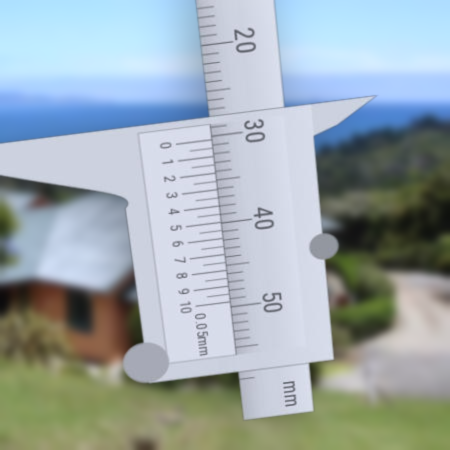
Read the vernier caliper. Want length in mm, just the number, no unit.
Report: 30.4
